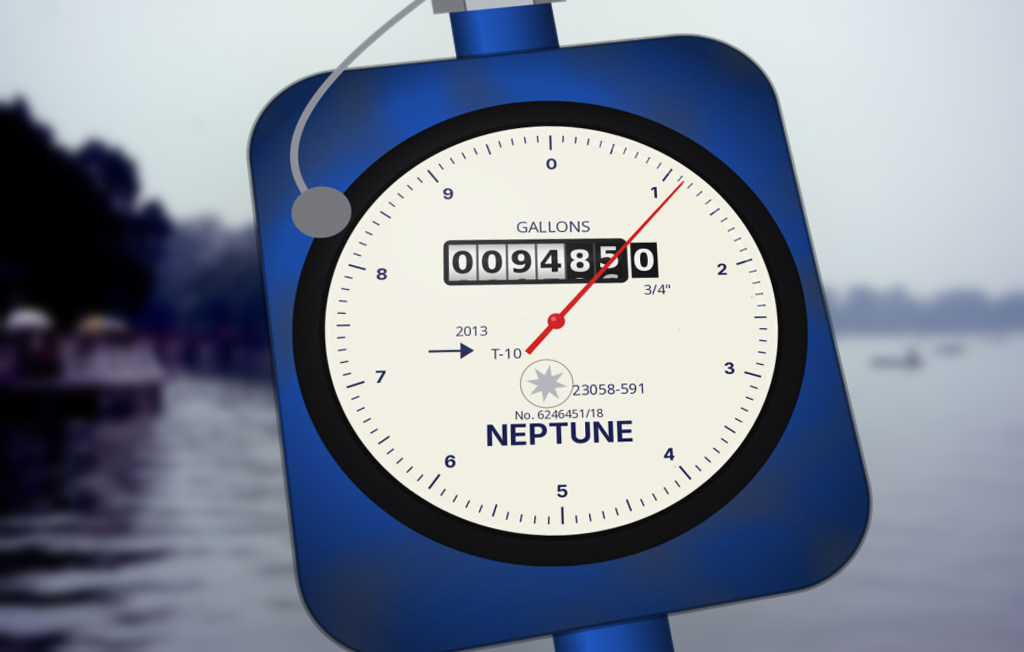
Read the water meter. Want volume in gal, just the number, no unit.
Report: 94851.1
